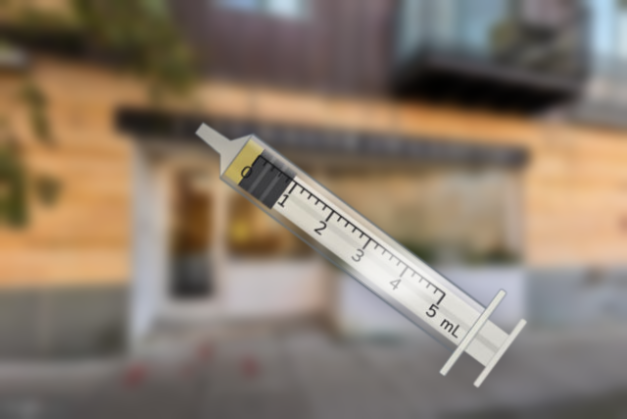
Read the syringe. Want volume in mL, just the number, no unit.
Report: 0
